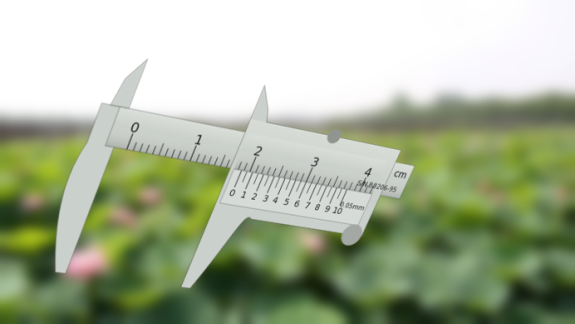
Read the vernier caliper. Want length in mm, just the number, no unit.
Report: 18.6
